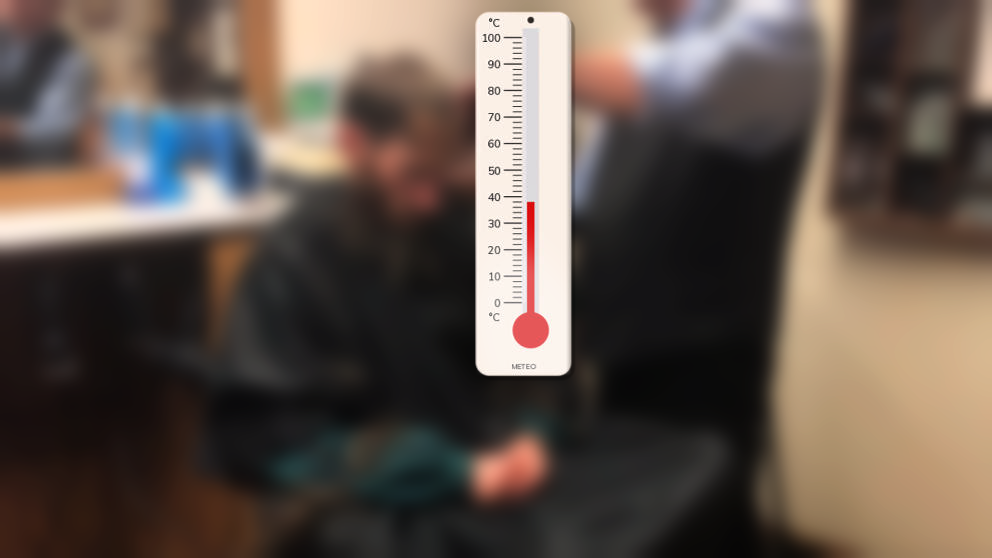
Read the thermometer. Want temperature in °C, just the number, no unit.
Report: 38
